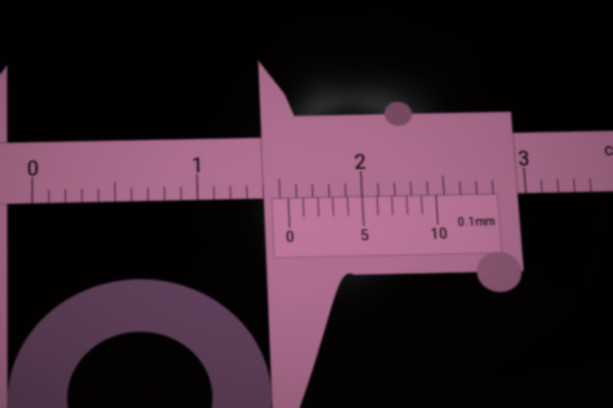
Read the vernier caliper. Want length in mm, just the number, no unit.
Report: 15.5
